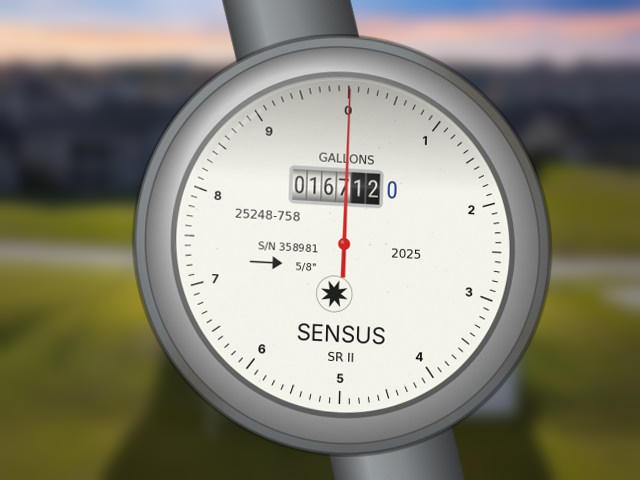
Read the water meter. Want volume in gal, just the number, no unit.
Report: 167120.0
